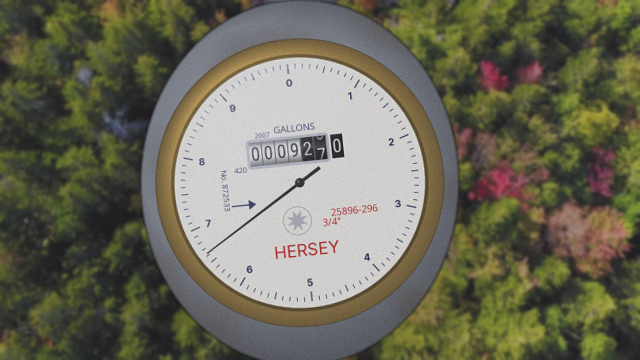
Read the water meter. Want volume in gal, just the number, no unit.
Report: 9266.6
